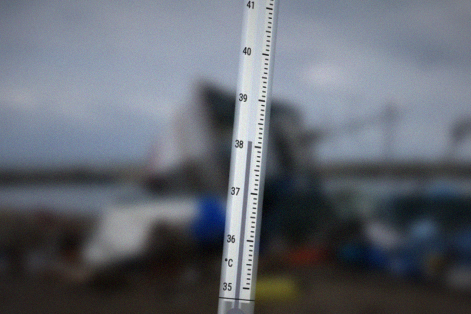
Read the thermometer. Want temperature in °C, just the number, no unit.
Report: 38.1
